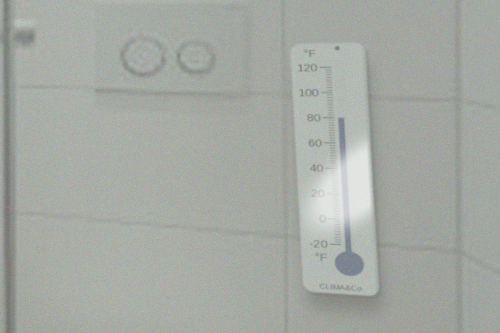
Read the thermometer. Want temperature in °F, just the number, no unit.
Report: 80
